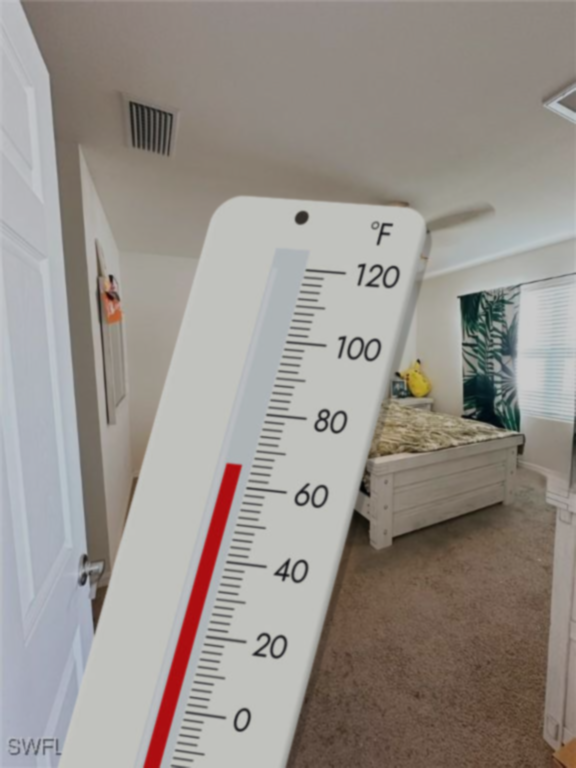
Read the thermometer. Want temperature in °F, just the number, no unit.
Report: 66
